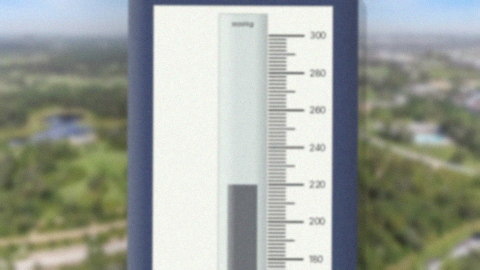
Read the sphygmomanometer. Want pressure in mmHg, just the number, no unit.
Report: 220
